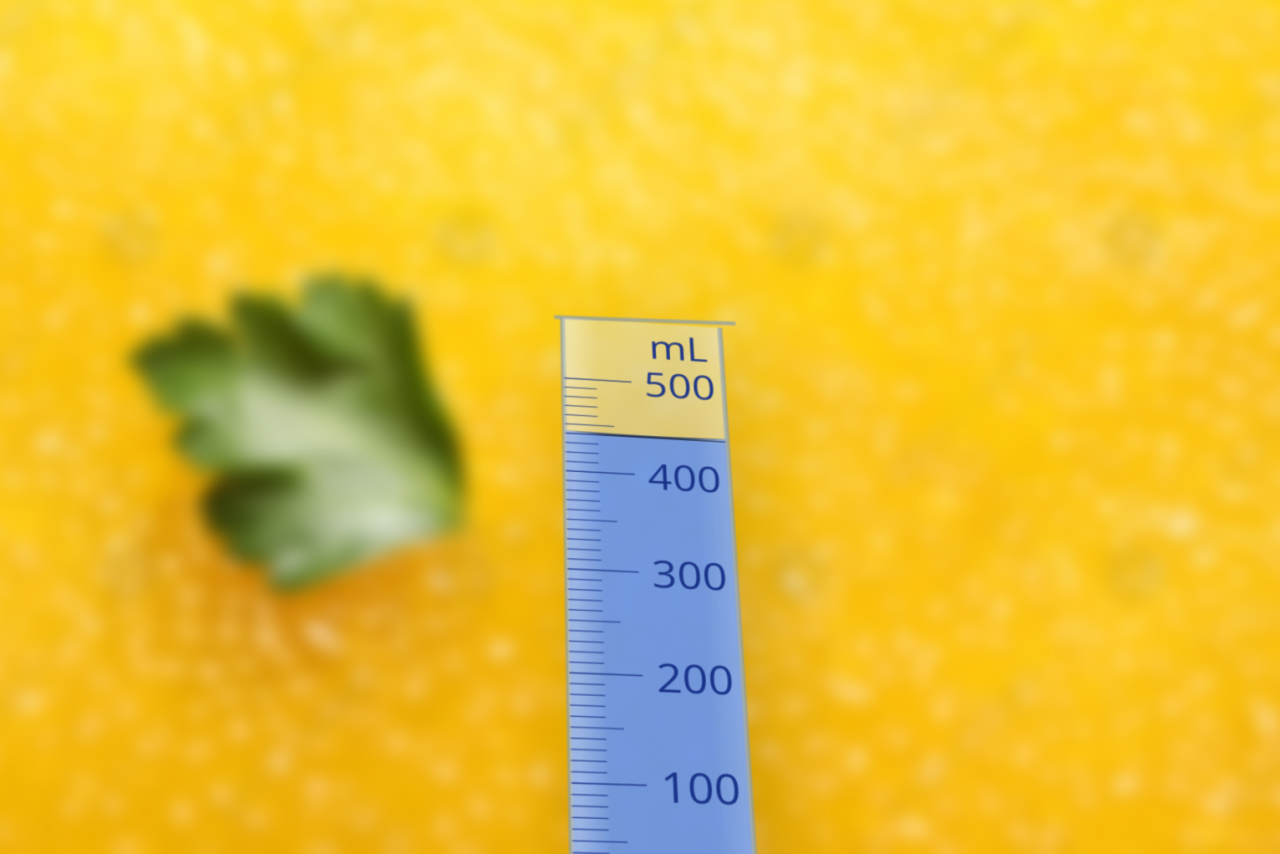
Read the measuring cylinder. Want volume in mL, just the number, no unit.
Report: 440
